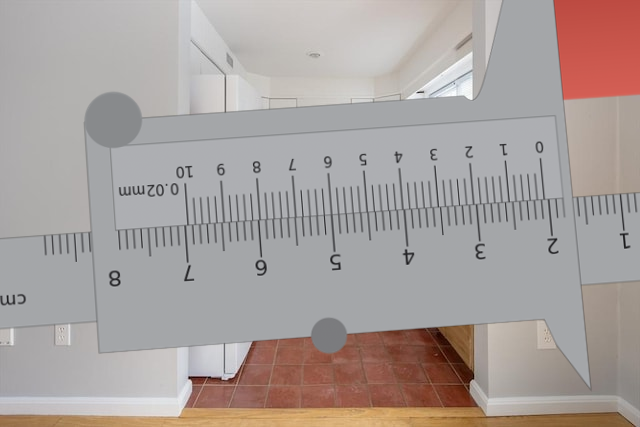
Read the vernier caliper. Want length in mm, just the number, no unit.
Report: 20.6
